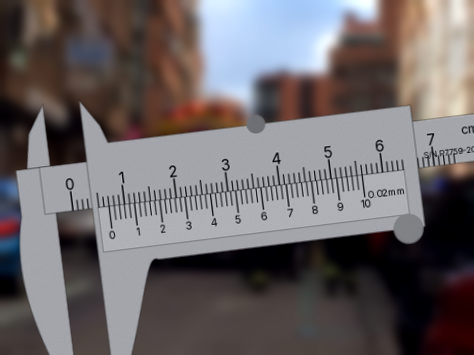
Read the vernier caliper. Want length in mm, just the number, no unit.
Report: 7.0
